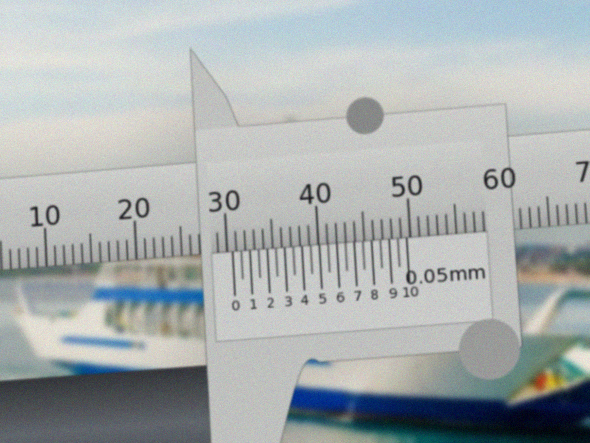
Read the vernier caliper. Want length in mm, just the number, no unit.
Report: 30.6
